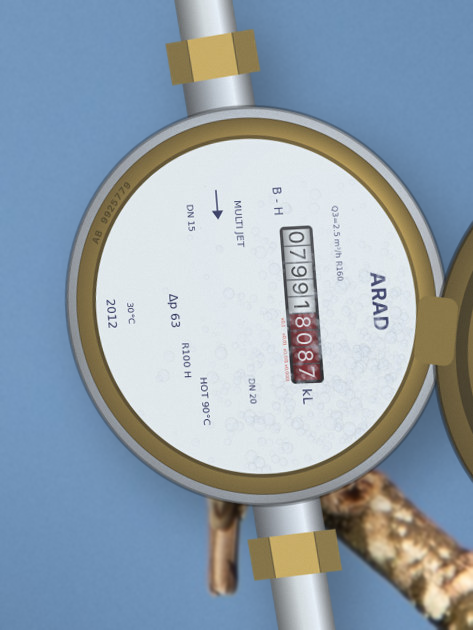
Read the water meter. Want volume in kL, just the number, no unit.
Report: 7991.8087
